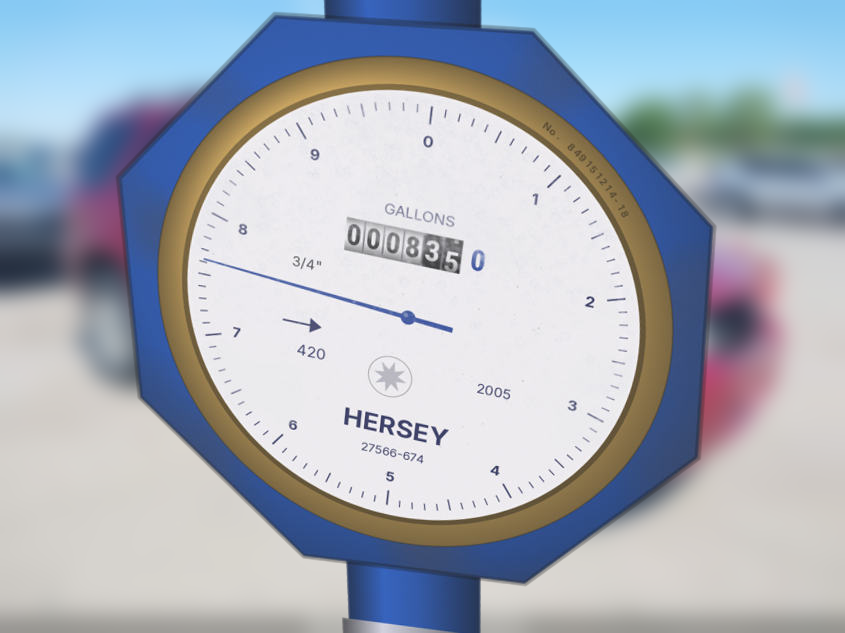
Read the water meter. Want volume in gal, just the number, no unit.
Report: 8347.6
